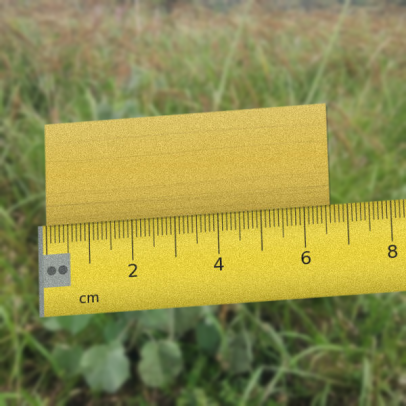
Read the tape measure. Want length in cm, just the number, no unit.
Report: 6.6
